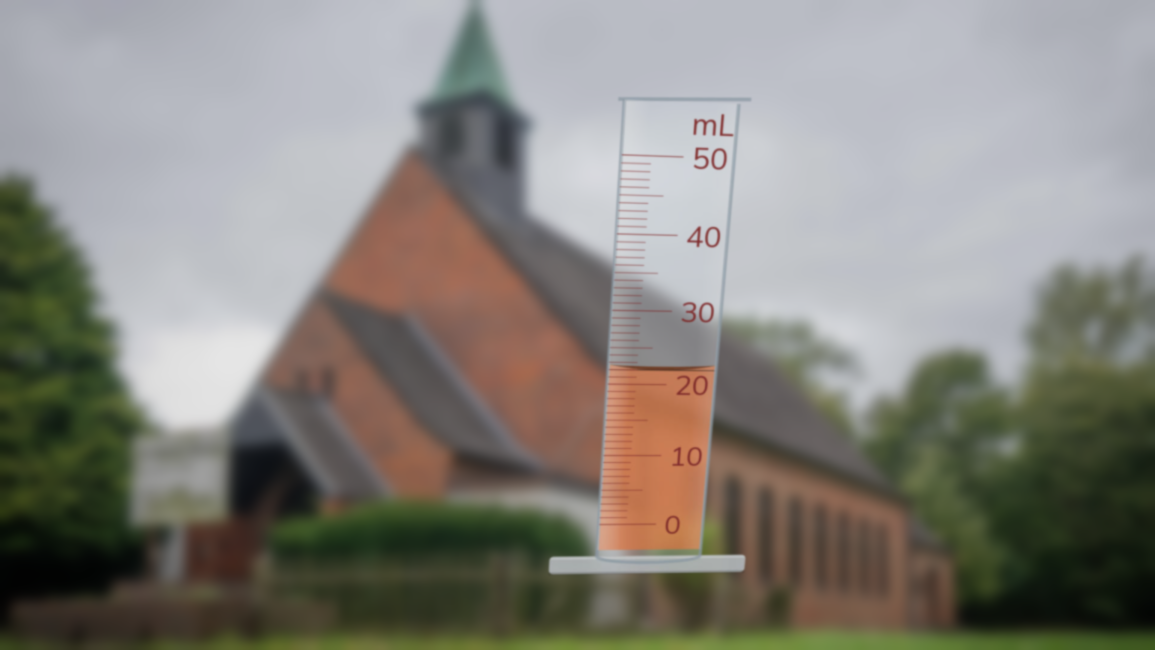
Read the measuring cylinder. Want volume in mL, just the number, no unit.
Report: 22
